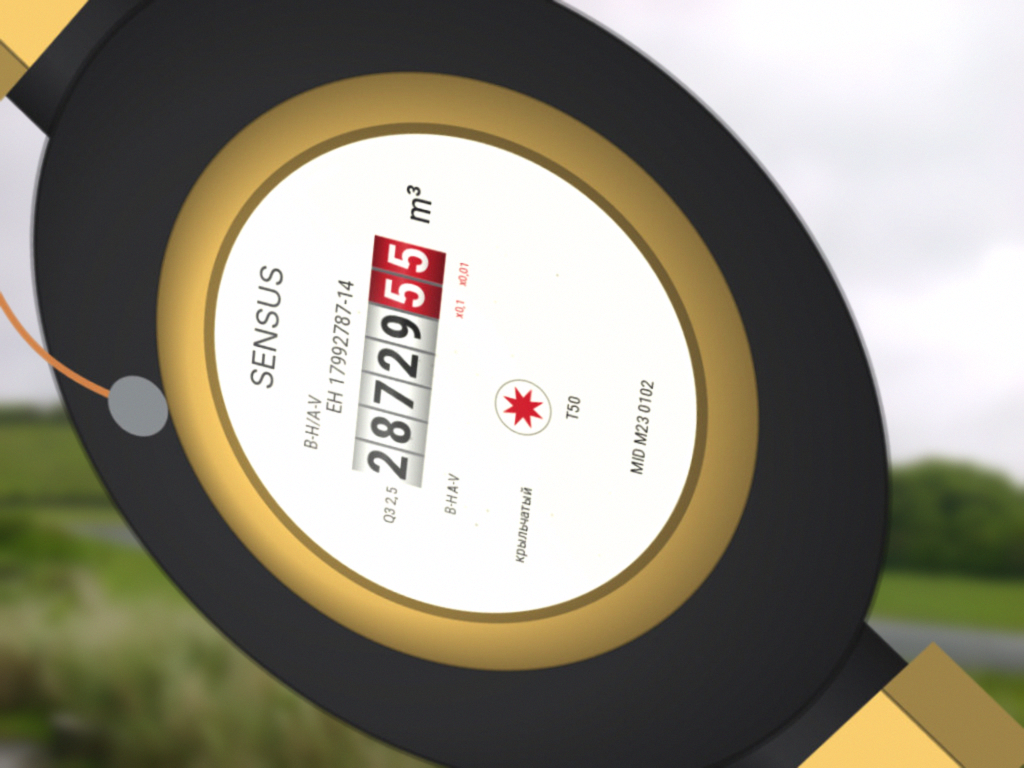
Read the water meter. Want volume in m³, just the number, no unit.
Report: 28729.55
